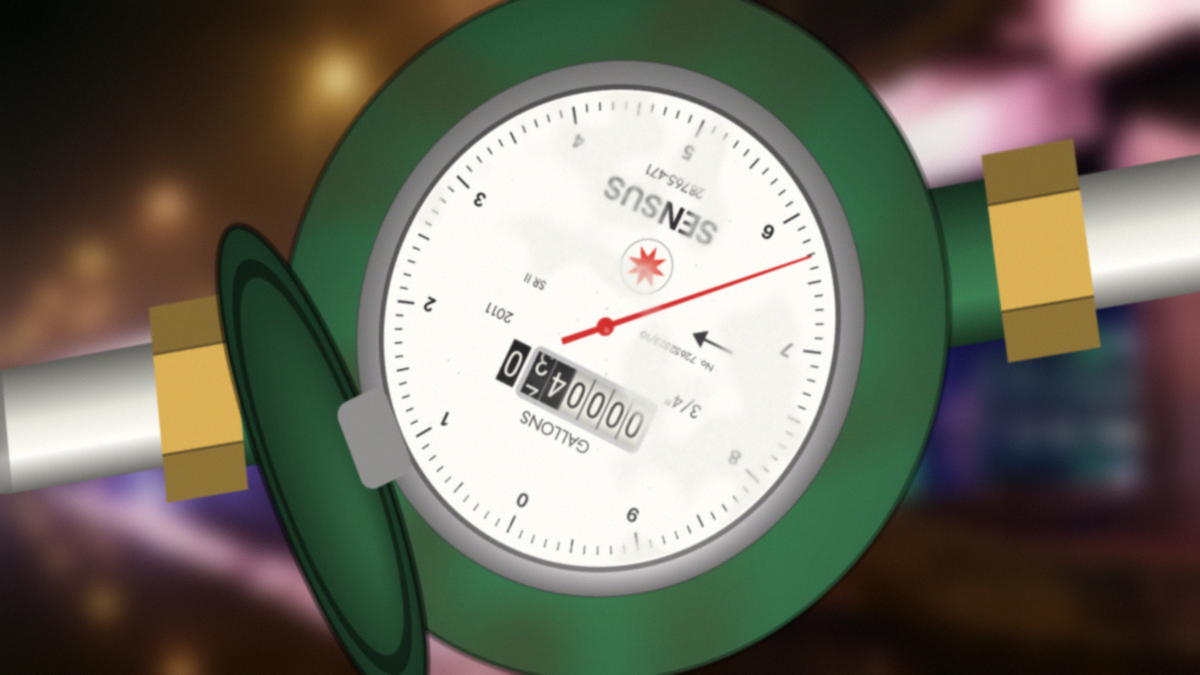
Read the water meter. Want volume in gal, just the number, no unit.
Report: 426.3
